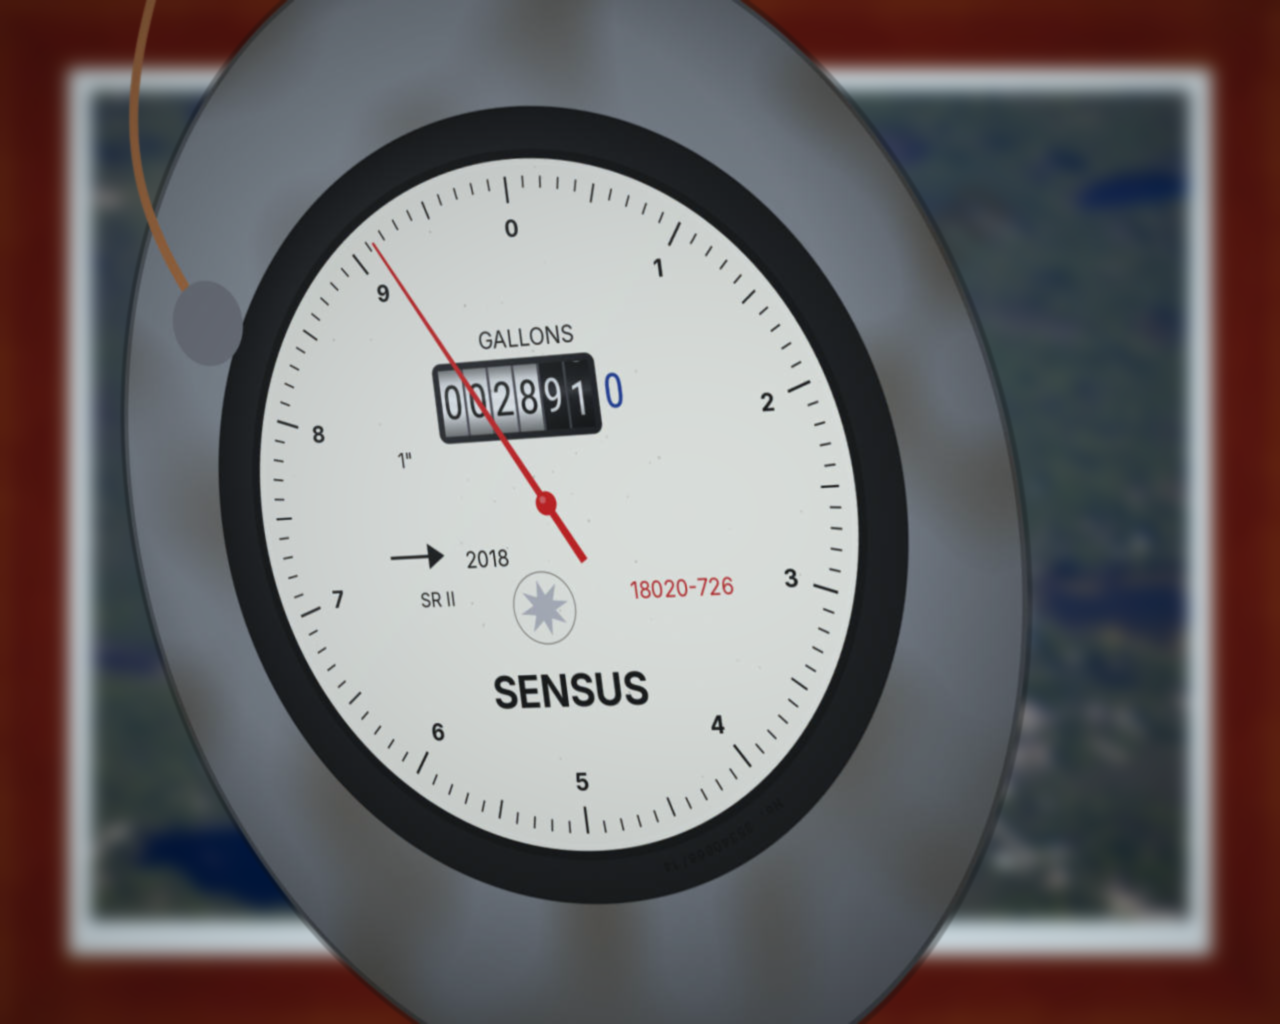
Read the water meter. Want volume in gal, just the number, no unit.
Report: 28909.1
